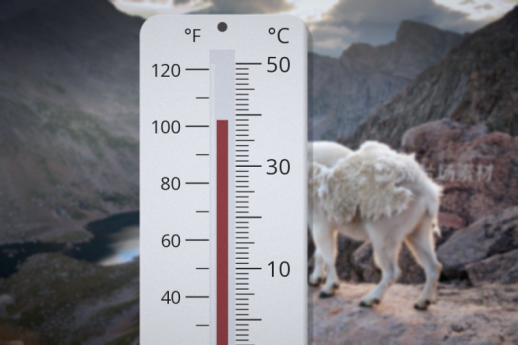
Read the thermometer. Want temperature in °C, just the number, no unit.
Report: 39
